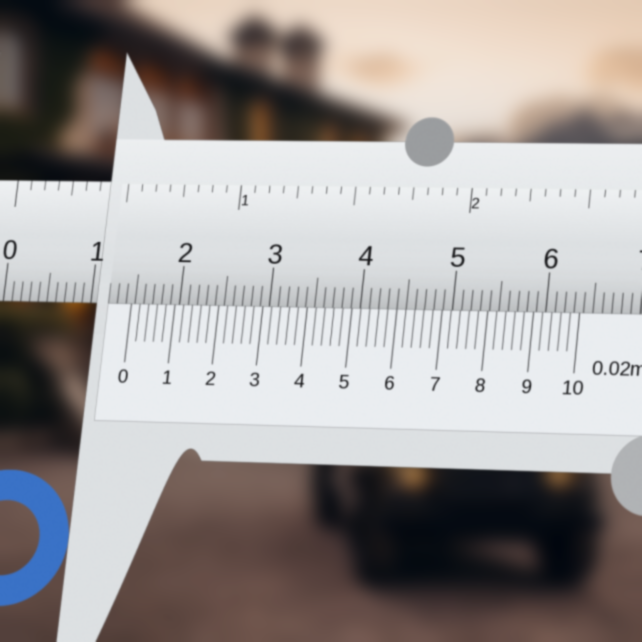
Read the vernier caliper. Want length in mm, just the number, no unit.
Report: 14.6
